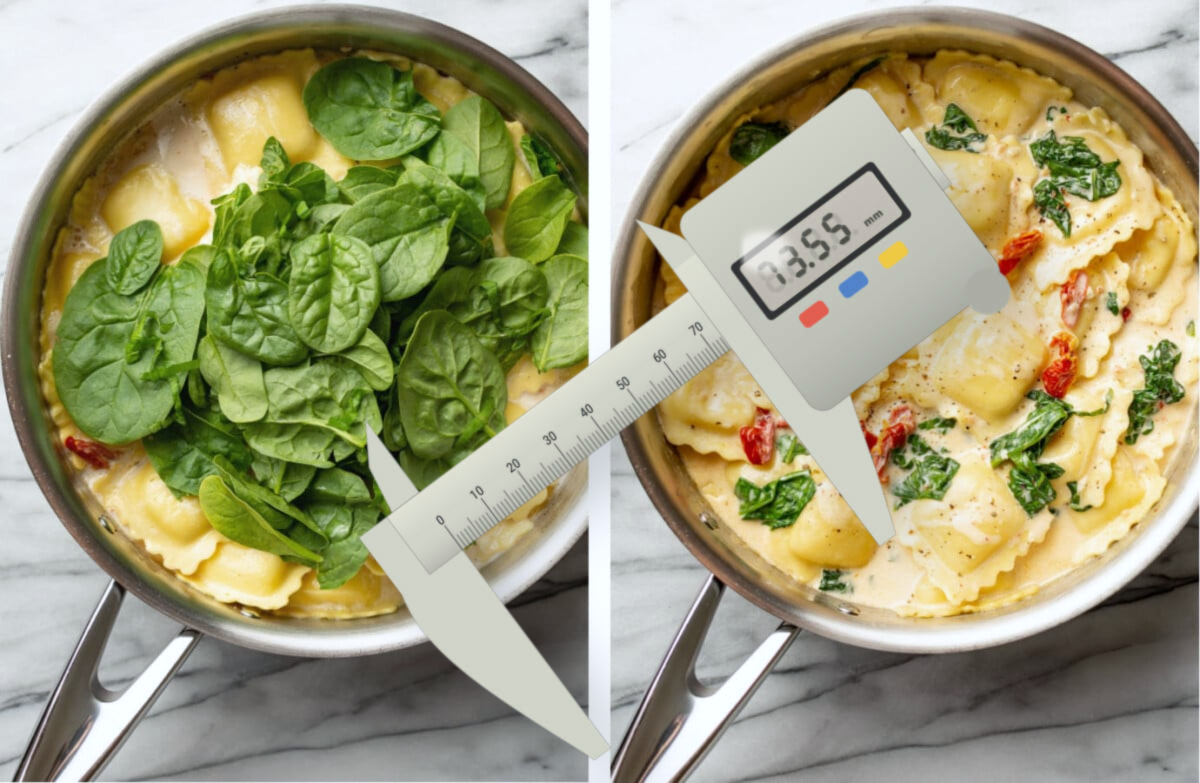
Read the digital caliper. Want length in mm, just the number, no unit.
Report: 73.55
